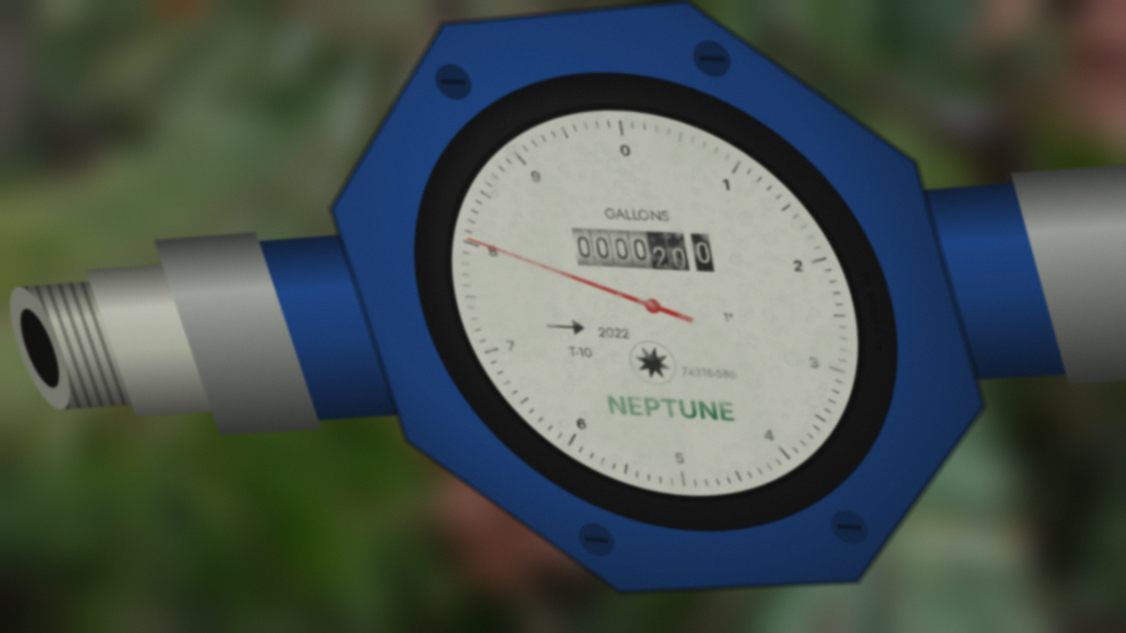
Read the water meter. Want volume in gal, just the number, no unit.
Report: 198.0
